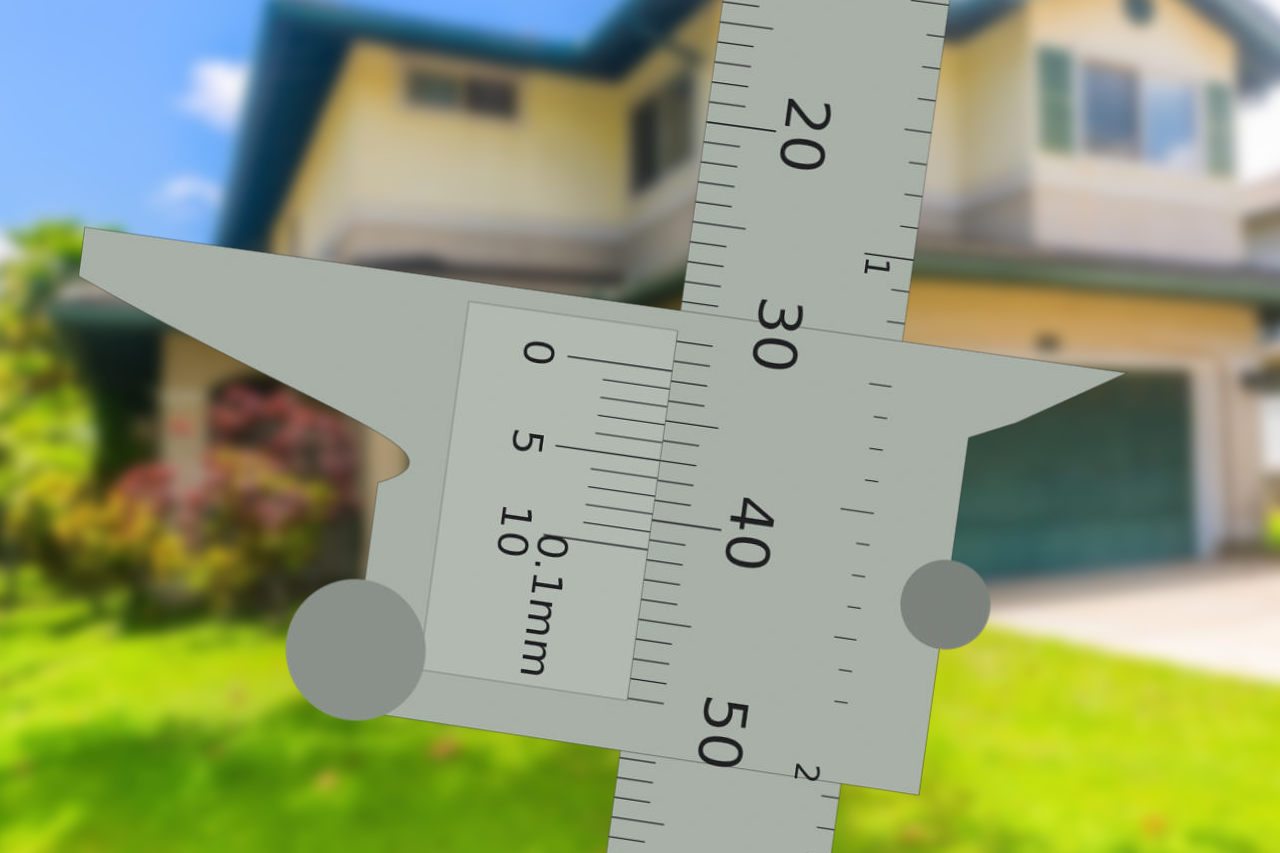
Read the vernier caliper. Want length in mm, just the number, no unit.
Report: 32.5
